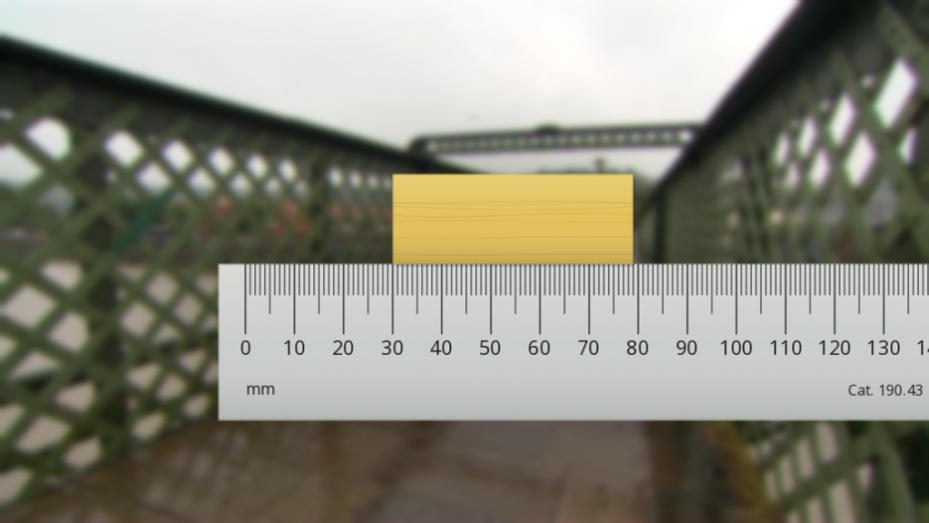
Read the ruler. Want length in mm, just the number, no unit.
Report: 49
